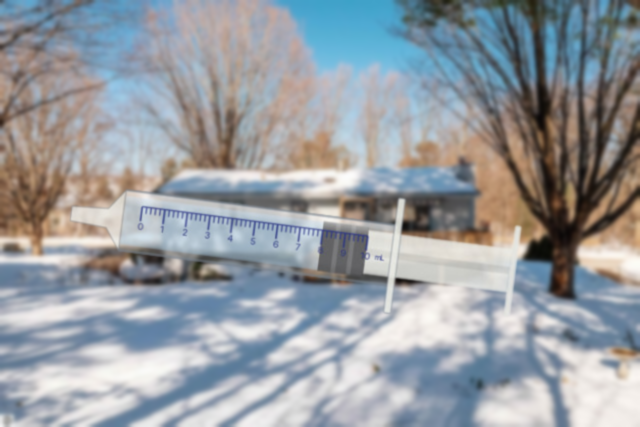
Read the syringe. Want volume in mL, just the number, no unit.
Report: 8
